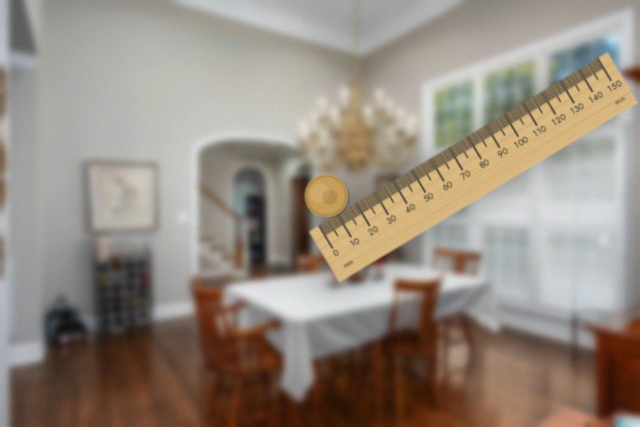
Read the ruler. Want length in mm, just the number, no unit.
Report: 20
